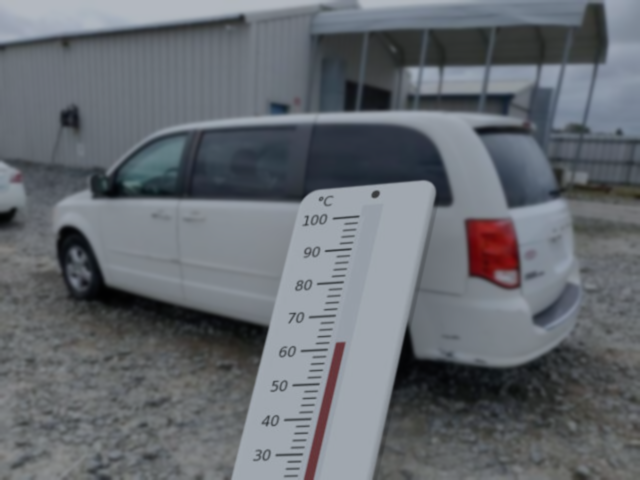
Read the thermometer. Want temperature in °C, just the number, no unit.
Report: 62
